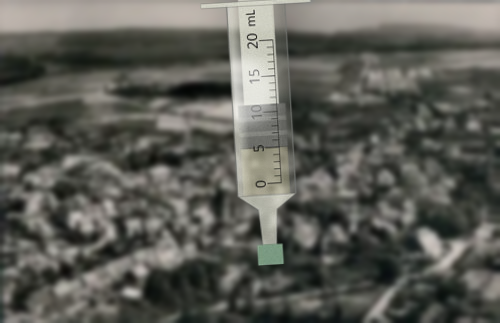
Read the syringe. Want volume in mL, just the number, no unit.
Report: 5
